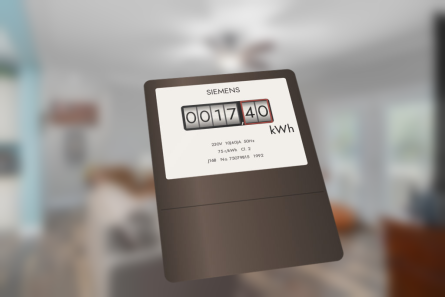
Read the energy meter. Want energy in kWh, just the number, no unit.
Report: 17.40
